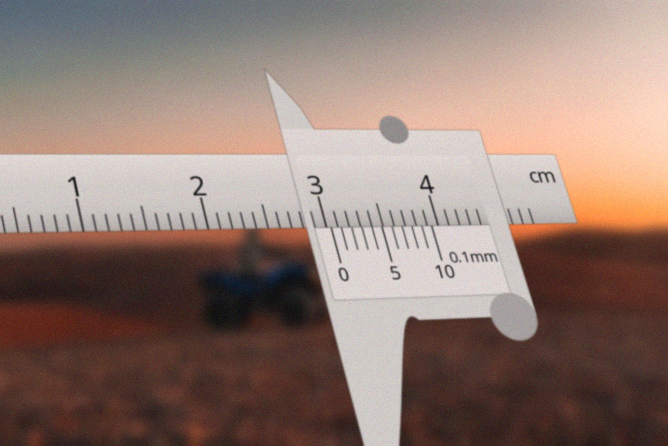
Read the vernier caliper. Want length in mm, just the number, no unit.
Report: 30.4
